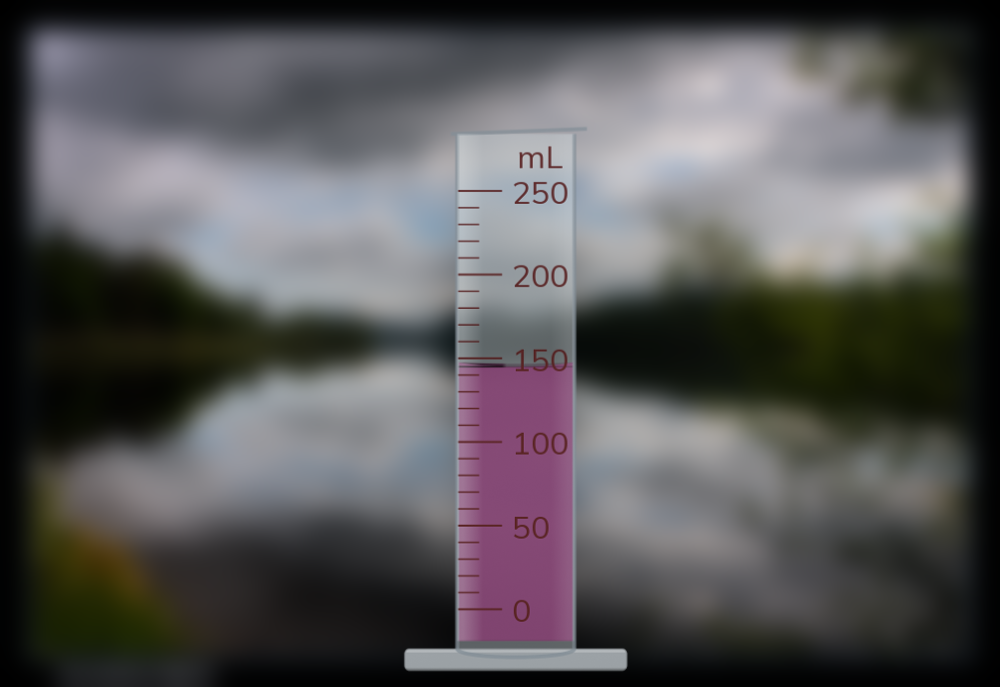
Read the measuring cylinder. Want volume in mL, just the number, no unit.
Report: 145
